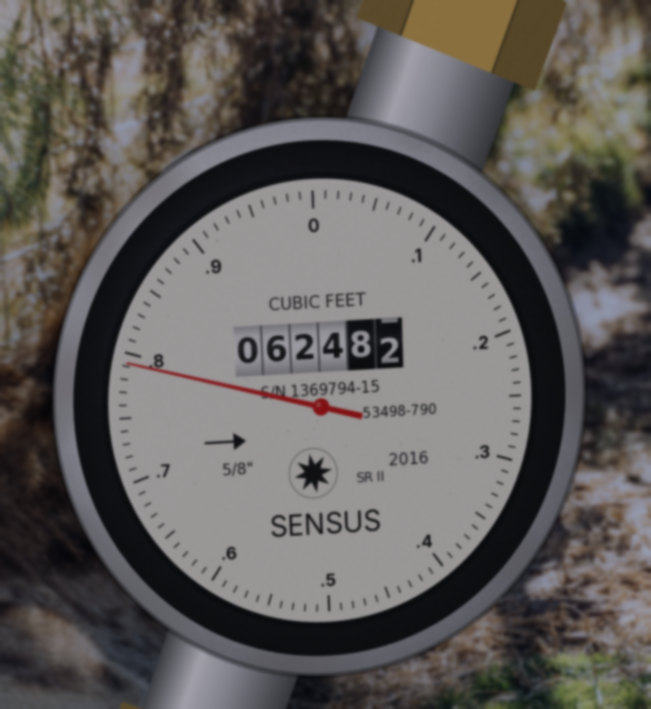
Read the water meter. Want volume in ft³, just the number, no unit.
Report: 62481.79
